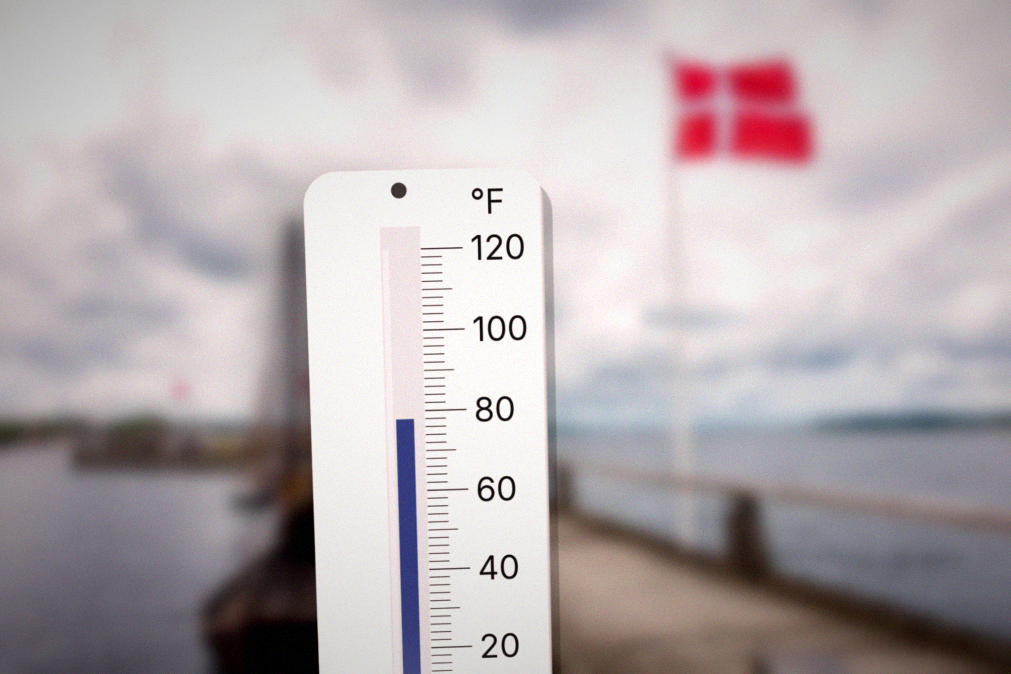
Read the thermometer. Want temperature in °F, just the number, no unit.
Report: 78
